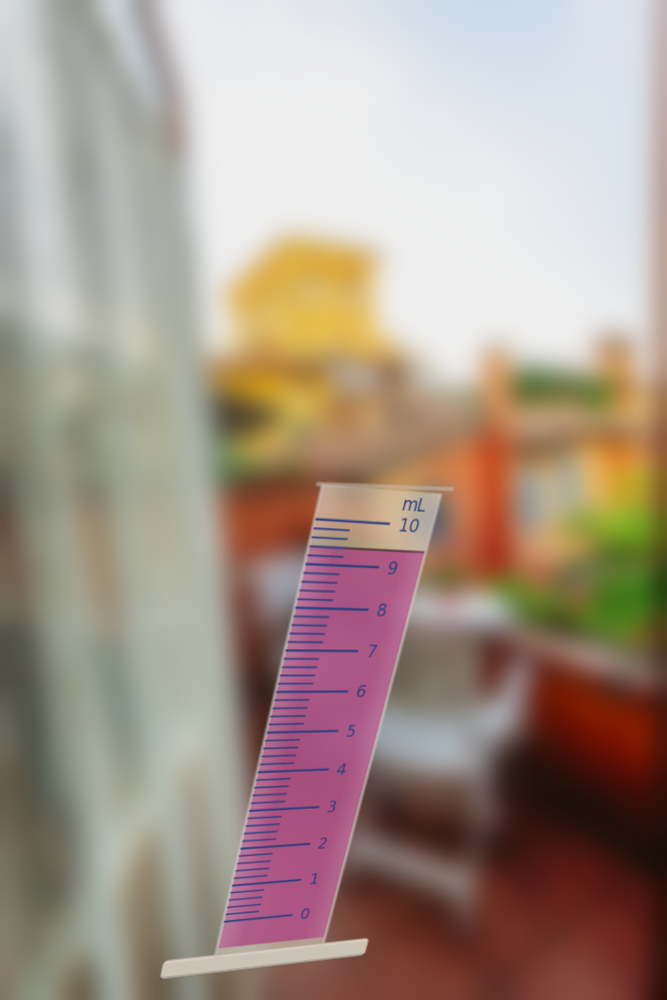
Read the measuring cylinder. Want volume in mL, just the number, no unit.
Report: 9.4
